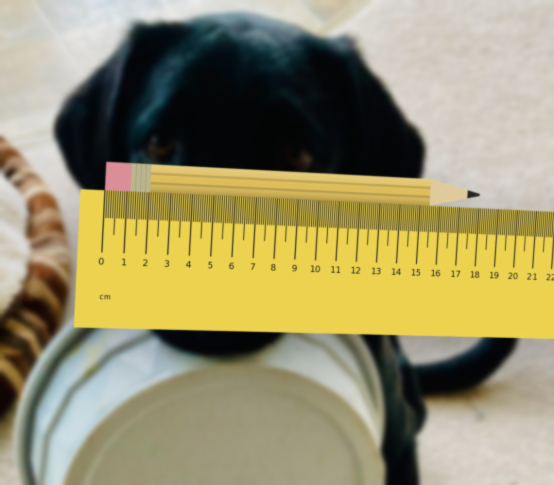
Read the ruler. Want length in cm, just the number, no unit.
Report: 18
